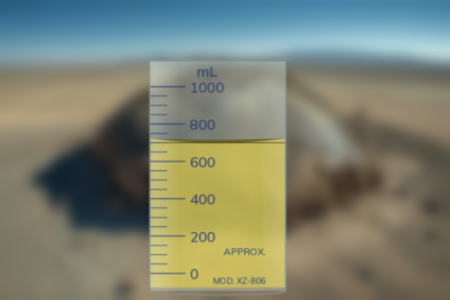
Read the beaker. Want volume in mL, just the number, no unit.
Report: 700
